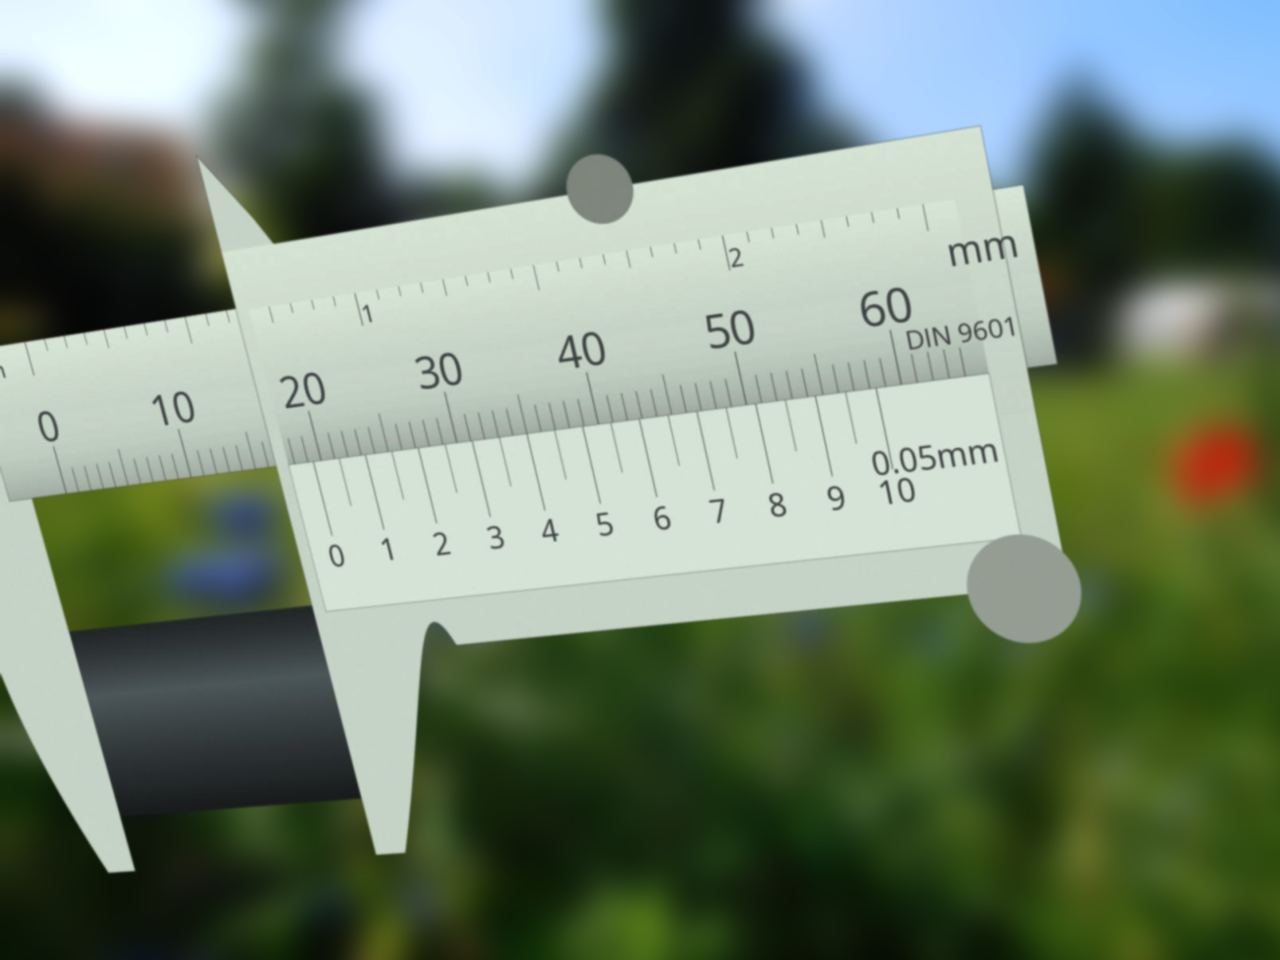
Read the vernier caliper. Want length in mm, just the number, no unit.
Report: 19.4
